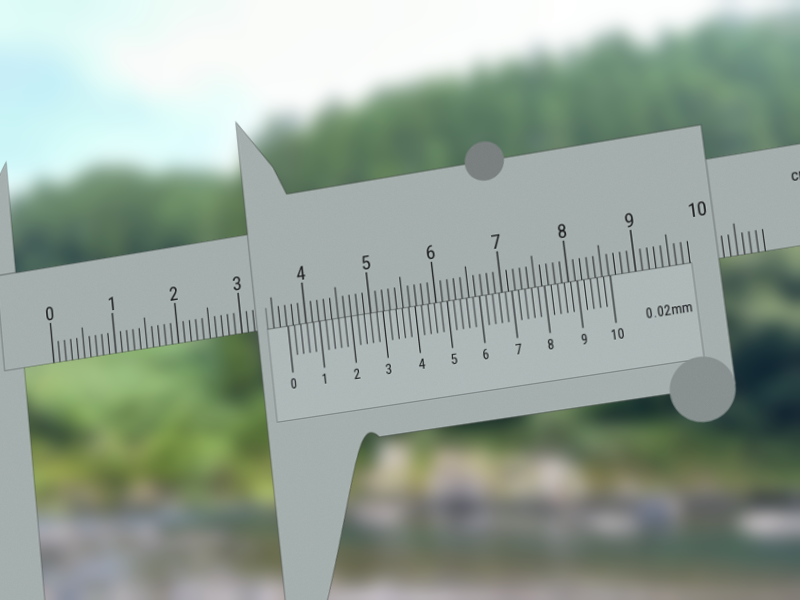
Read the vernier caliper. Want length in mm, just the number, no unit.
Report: 37.2
